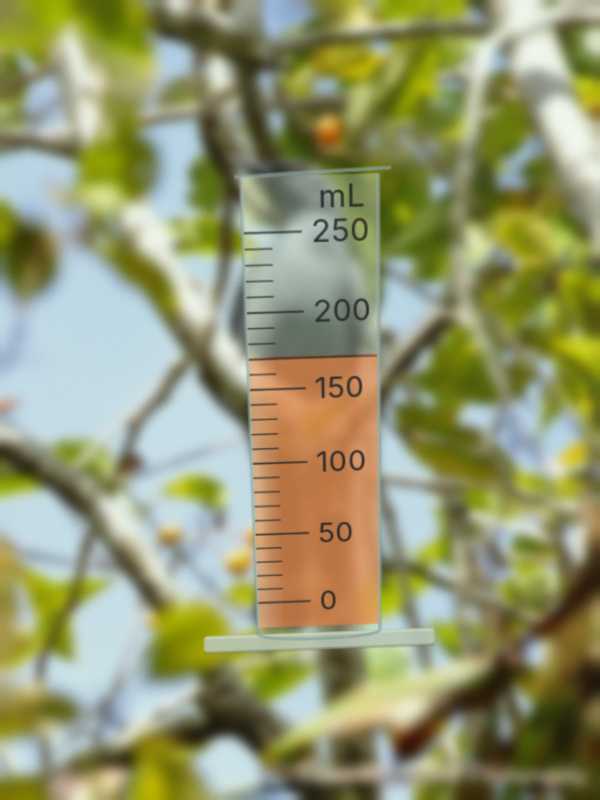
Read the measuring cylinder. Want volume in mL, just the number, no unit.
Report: 170
